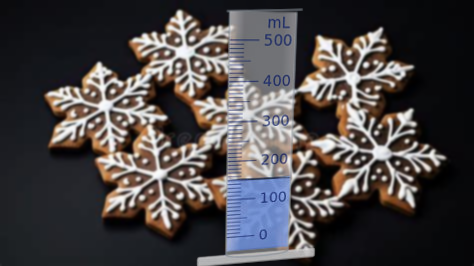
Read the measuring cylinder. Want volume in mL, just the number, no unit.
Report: 150
